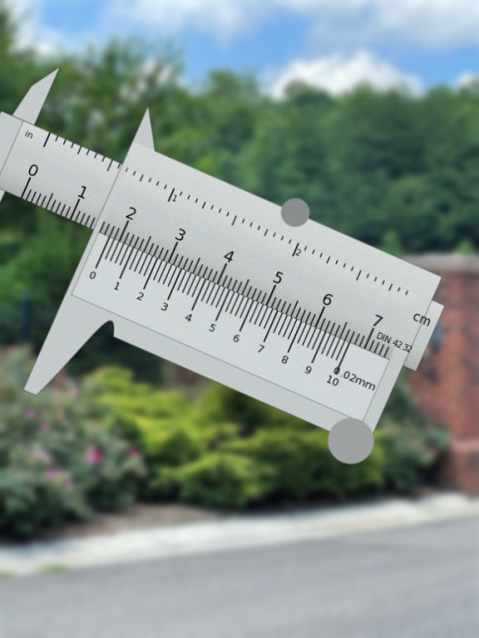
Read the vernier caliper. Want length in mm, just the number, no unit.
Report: 18.0
